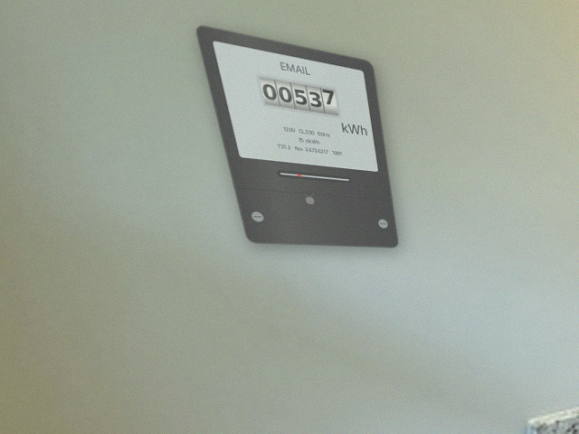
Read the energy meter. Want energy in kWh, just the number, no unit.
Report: 537
